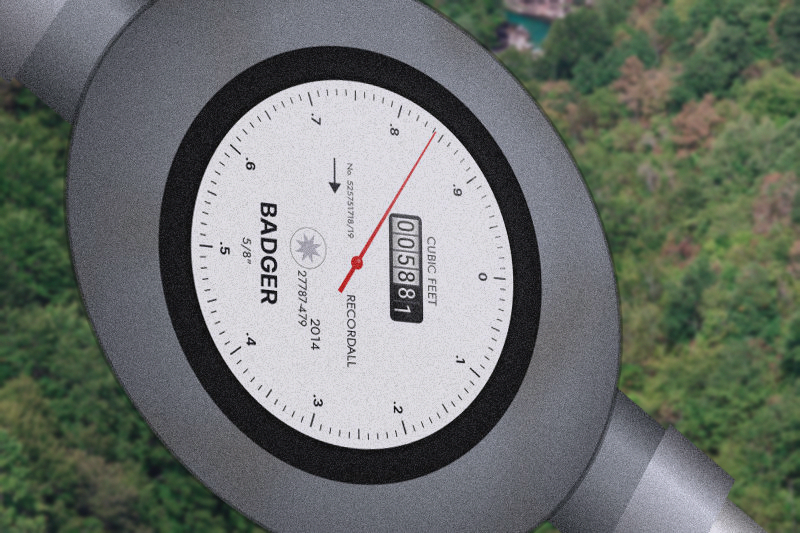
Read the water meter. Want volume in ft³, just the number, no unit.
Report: 5880.84
